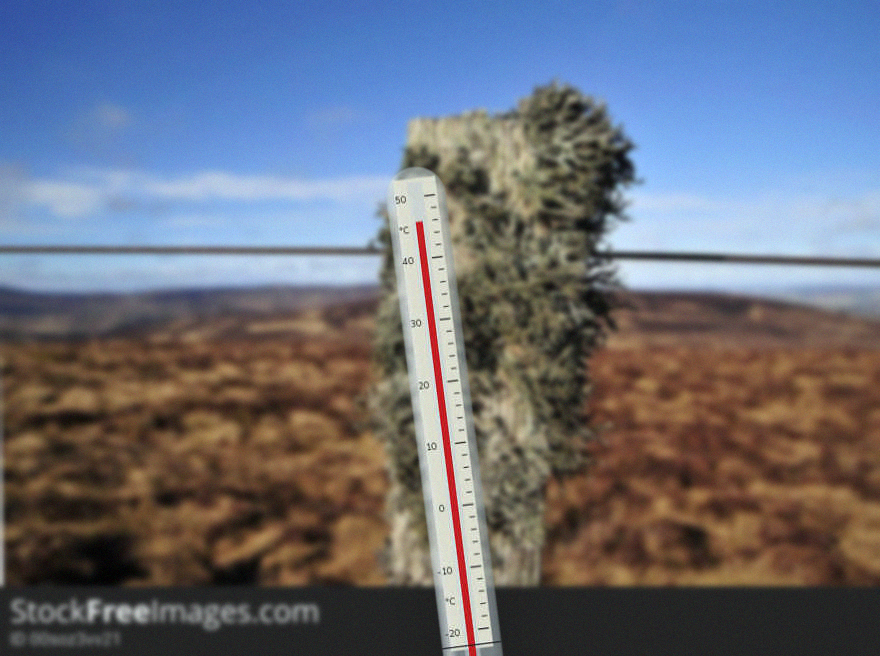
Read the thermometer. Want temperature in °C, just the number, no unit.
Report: 46
